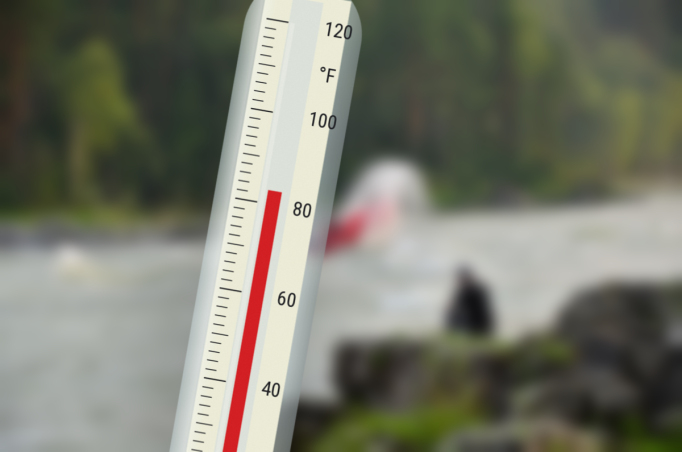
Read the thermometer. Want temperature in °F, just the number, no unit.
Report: 83
